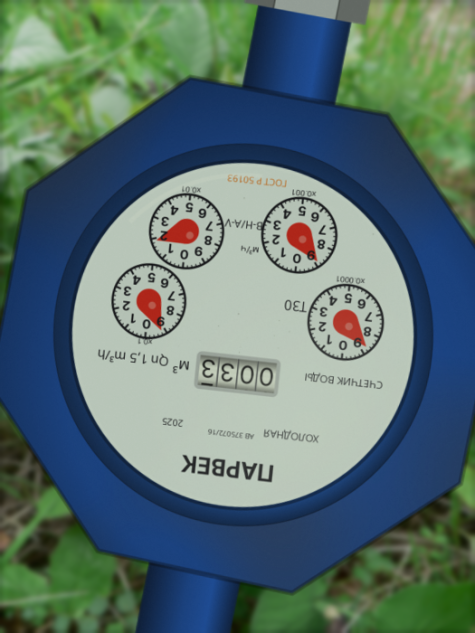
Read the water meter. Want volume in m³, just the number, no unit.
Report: 32.9188
